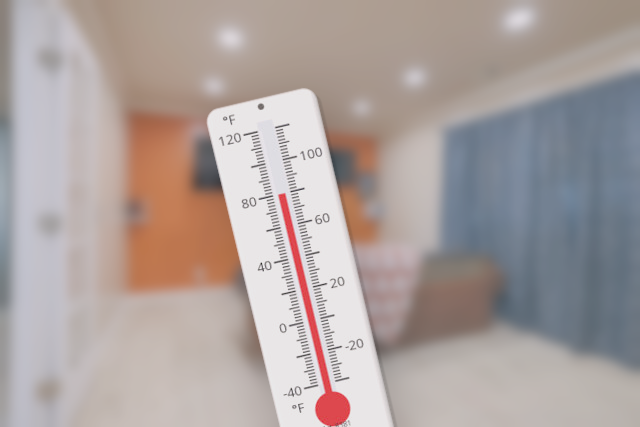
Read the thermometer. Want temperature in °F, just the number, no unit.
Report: 80
